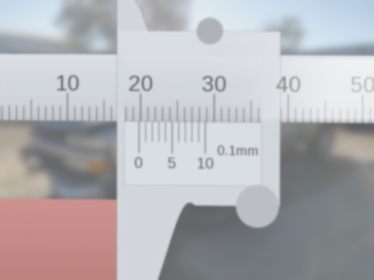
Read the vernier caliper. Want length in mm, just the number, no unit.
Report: 19.8
